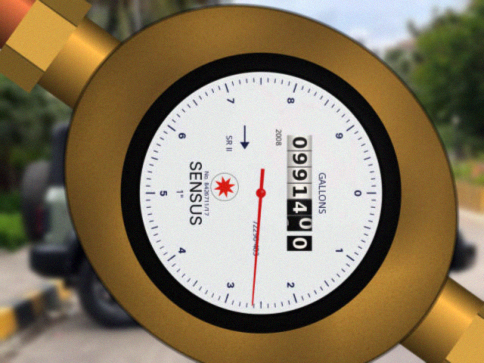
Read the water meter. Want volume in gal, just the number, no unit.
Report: 991402.6
